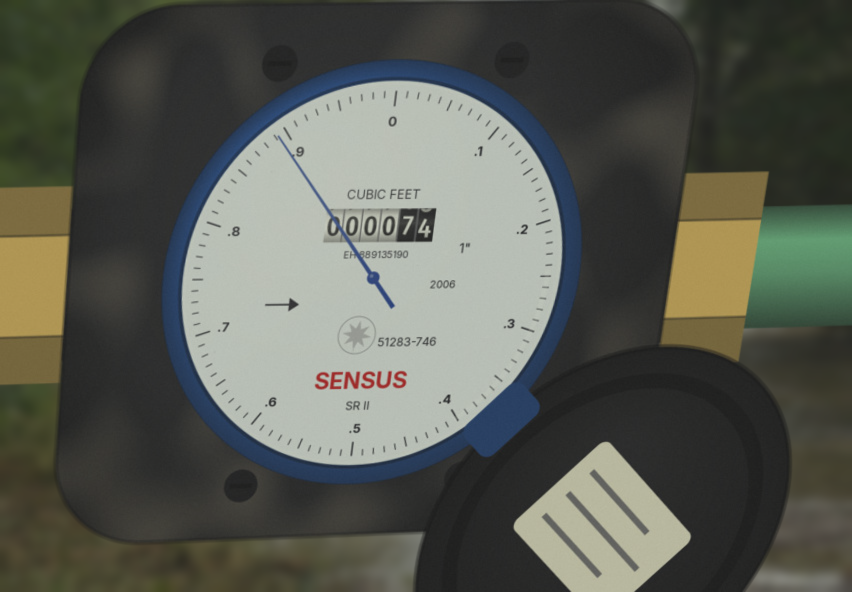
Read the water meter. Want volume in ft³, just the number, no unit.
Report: 73.89
